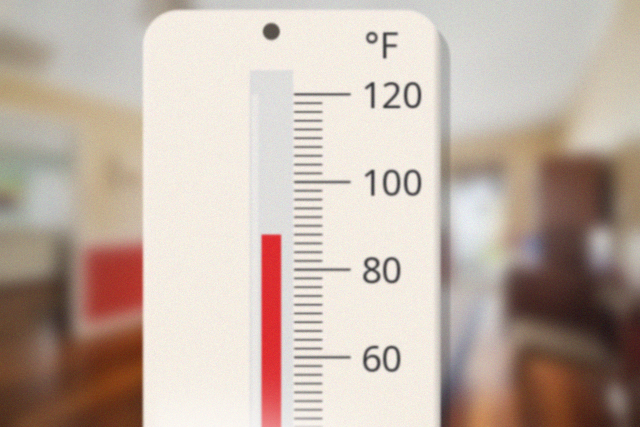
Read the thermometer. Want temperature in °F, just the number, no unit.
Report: 88
